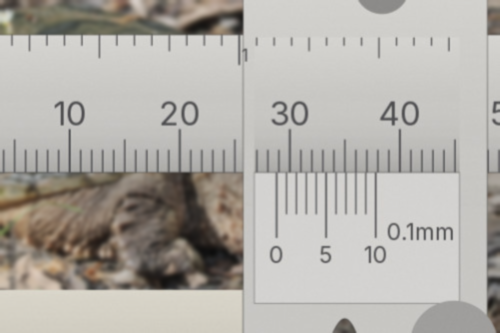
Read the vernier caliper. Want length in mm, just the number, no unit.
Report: 28.8
